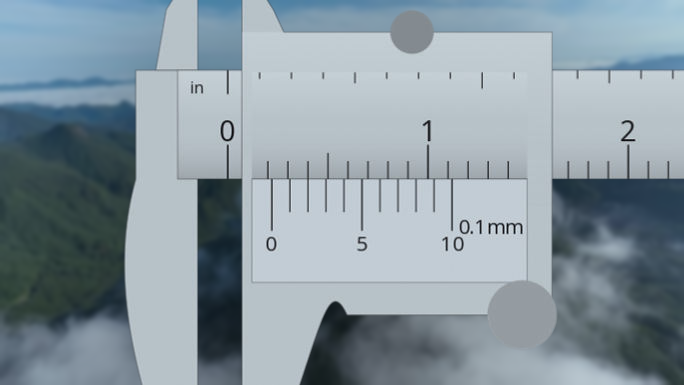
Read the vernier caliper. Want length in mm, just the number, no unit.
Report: 2.2
